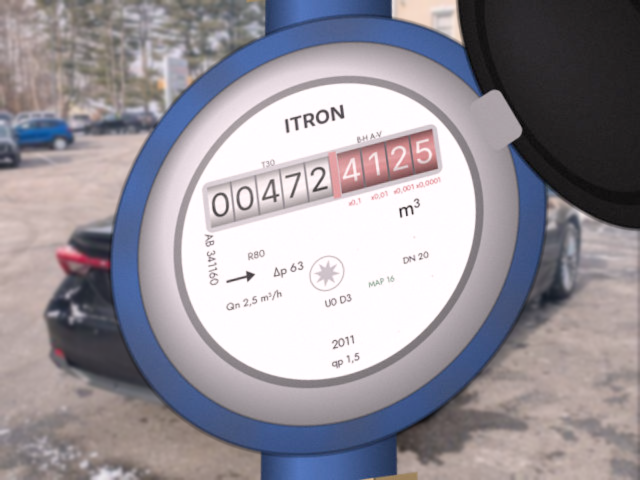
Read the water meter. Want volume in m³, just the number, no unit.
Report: 472.4125
